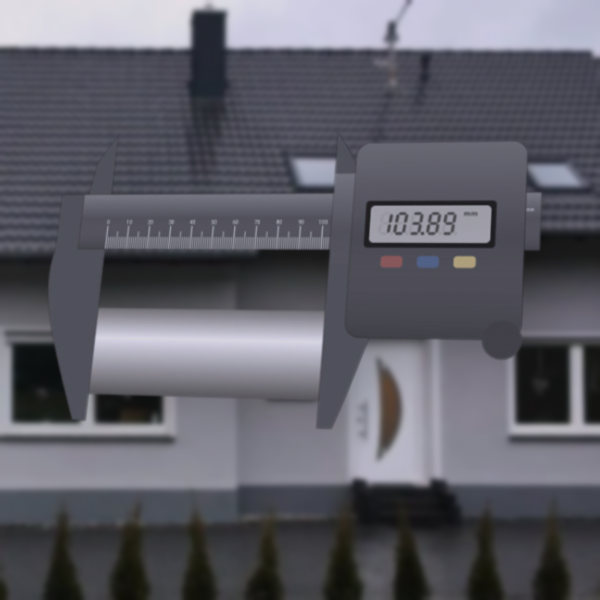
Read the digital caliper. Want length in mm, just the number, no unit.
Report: 103.89
